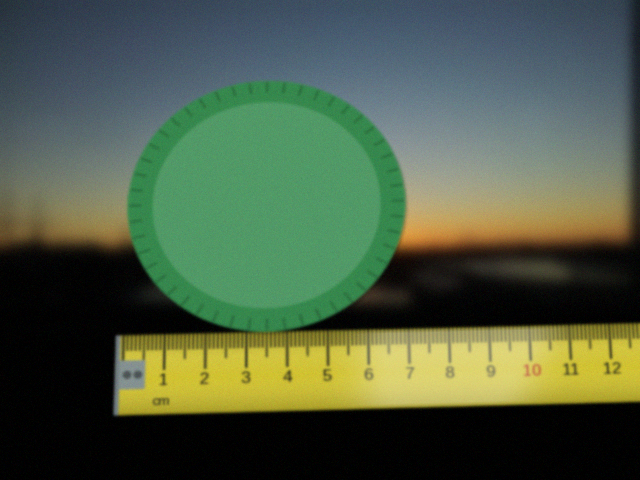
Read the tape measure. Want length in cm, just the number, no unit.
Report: 7
